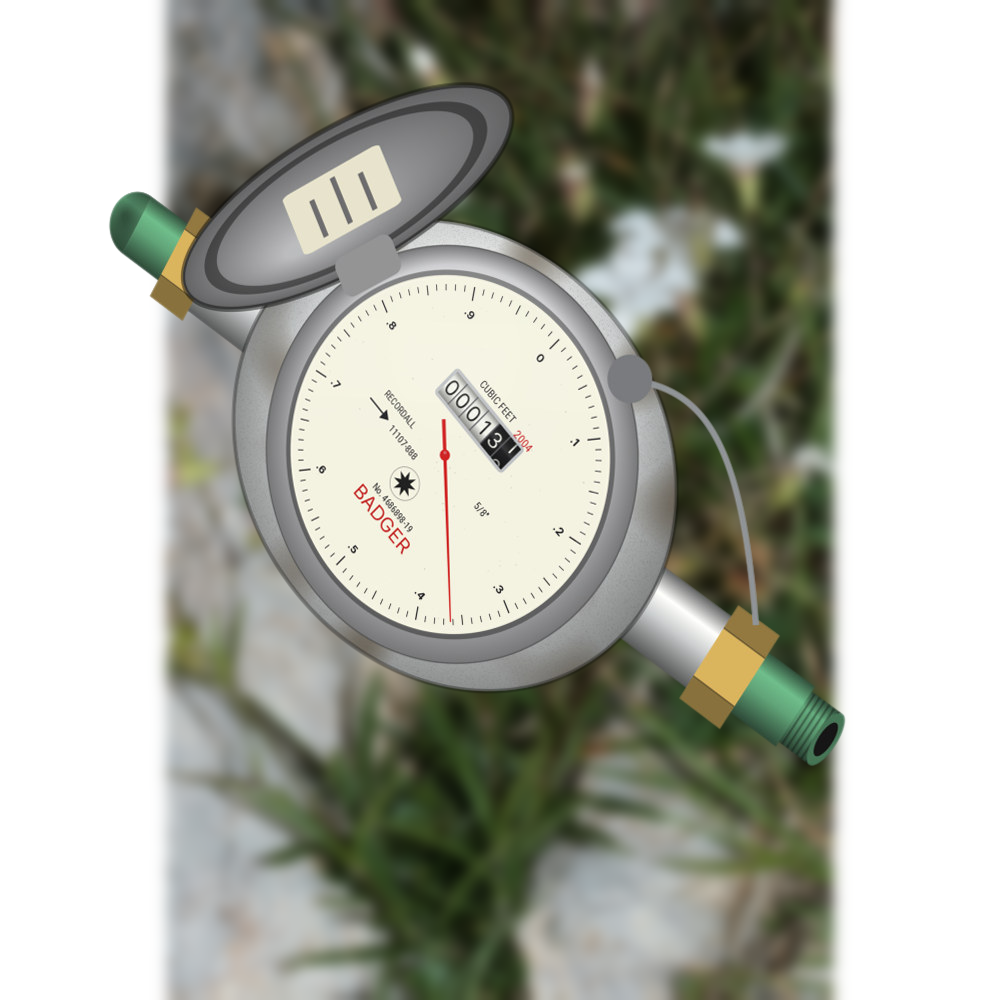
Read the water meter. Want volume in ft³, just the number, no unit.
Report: 131.36
